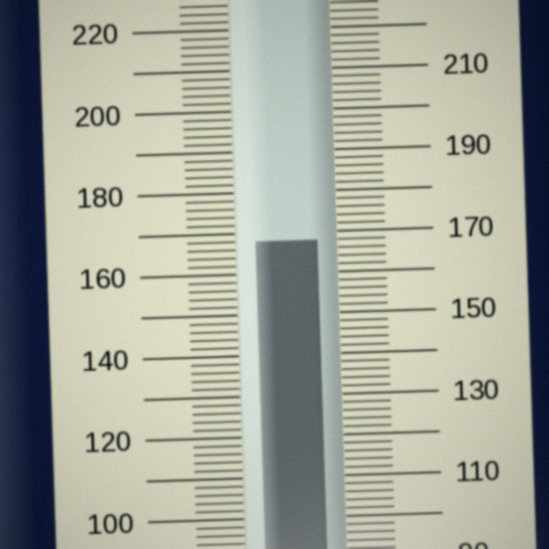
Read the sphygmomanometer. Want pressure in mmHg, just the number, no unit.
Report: 168
